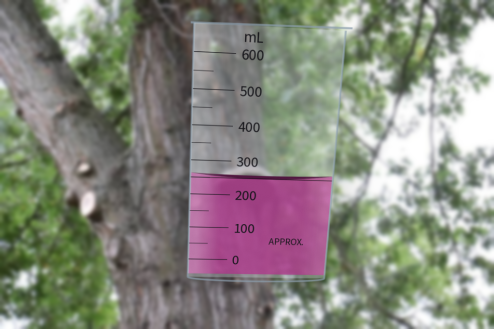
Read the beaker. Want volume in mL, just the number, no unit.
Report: 250
